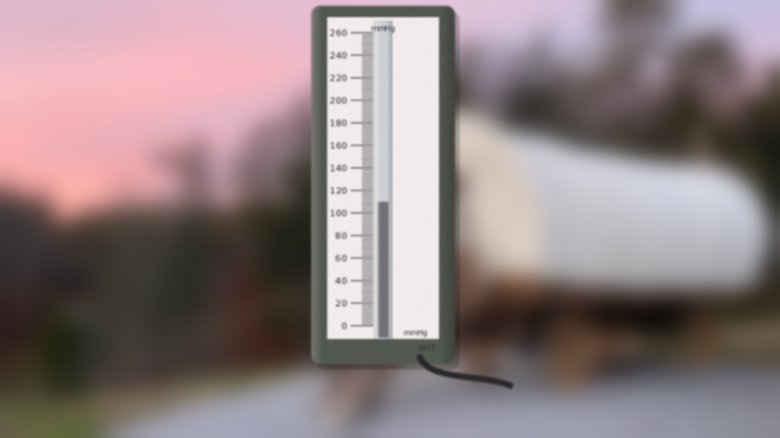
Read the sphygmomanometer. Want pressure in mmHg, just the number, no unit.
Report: 110
